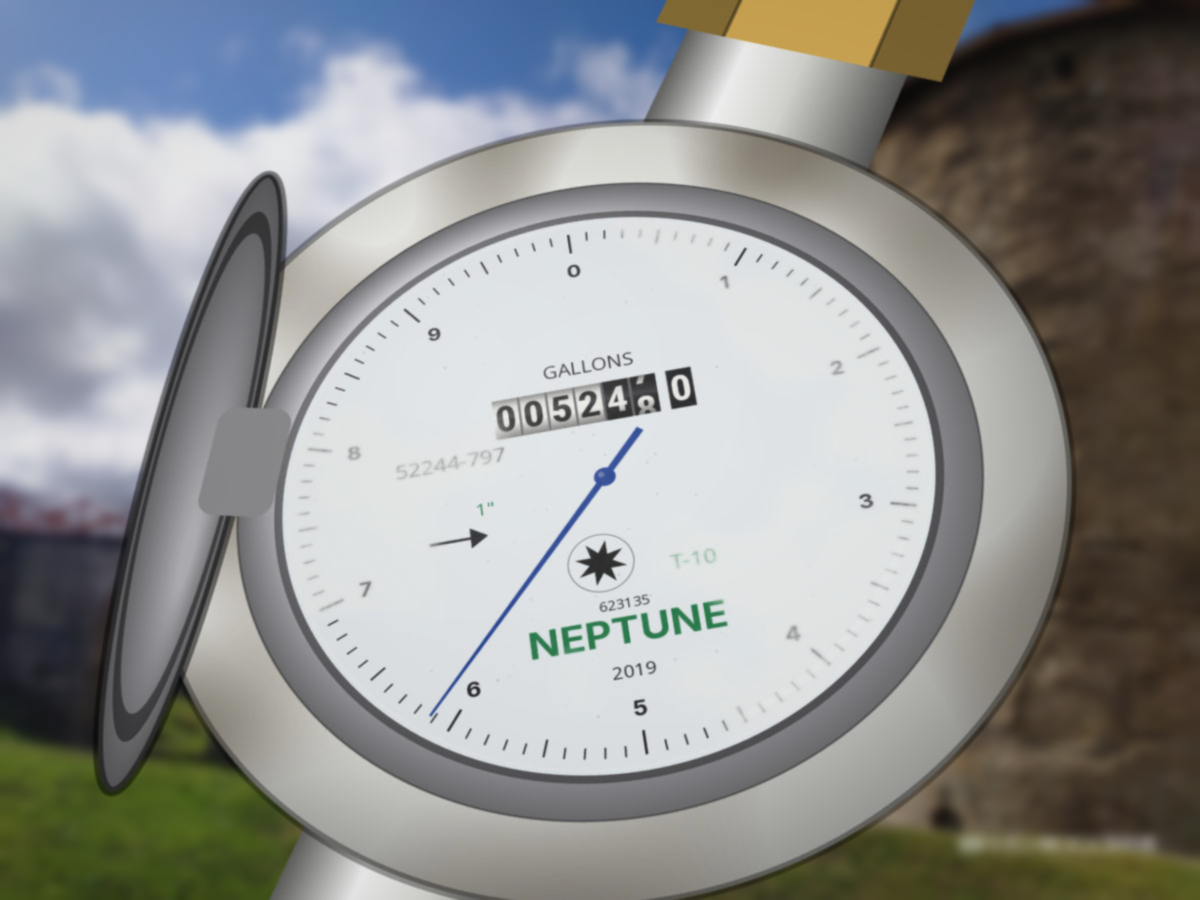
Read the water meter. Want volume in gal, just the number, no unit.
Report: 52476.1
